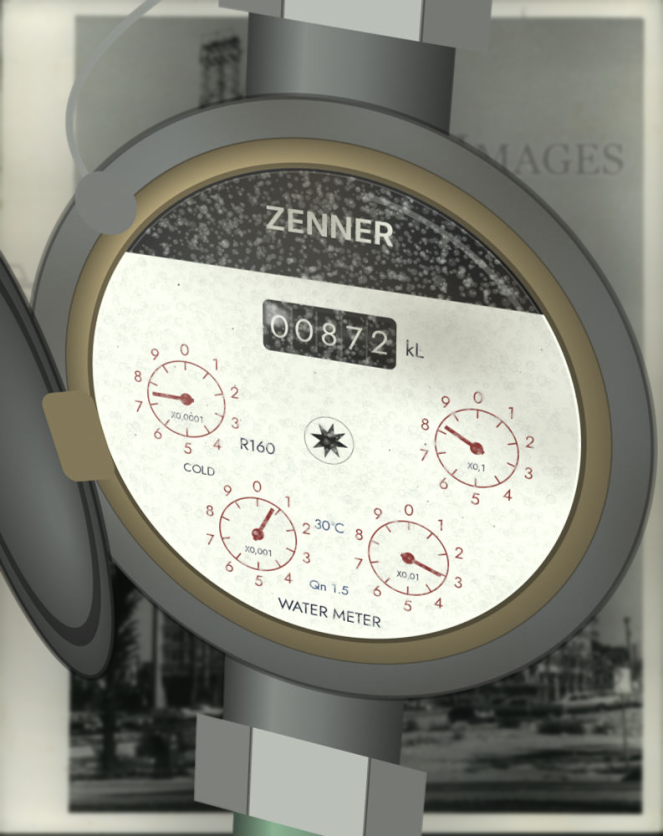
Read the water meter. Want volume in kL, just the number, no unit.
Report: 872.8307
